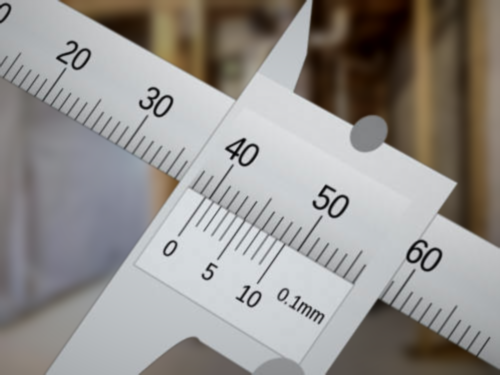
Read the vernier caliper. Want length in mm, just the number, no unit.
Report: 39.6
